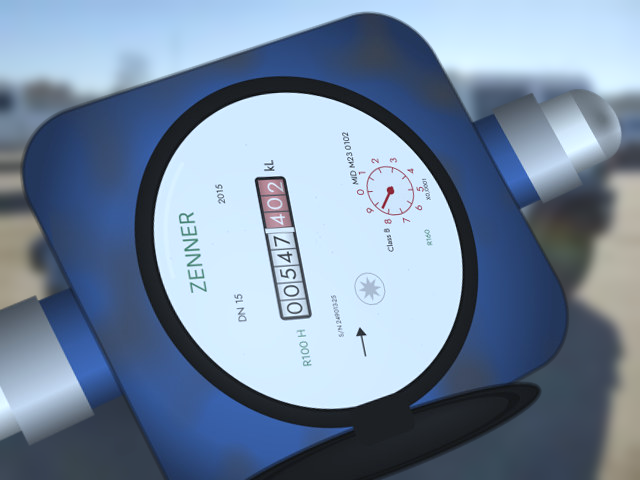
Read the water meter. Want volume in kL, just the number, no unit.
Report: 547.4018
